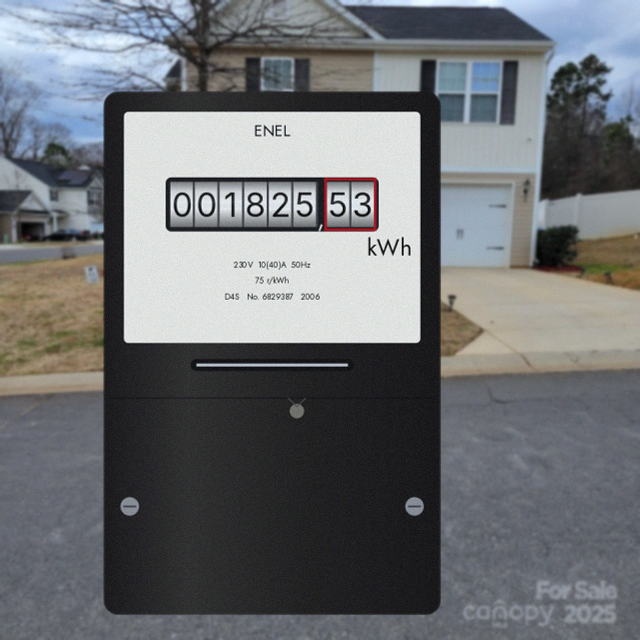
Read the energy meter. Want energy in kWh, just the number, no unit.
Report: 1825.53
